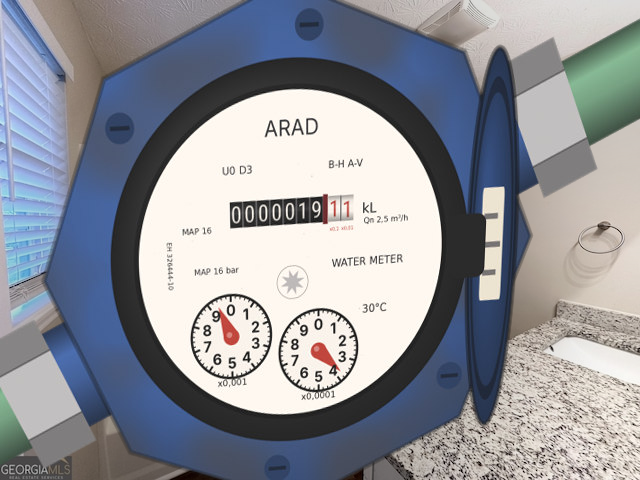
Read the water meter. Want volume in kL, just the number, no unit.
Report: 19.1093
